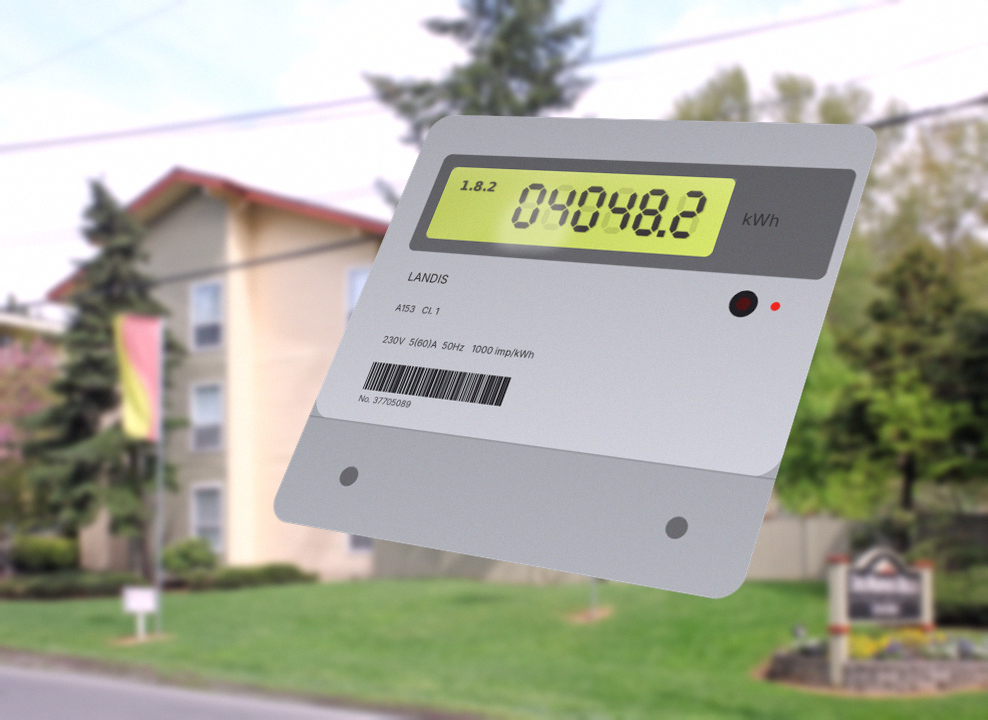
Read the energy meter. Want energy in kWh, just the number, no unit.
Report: 4048.2
